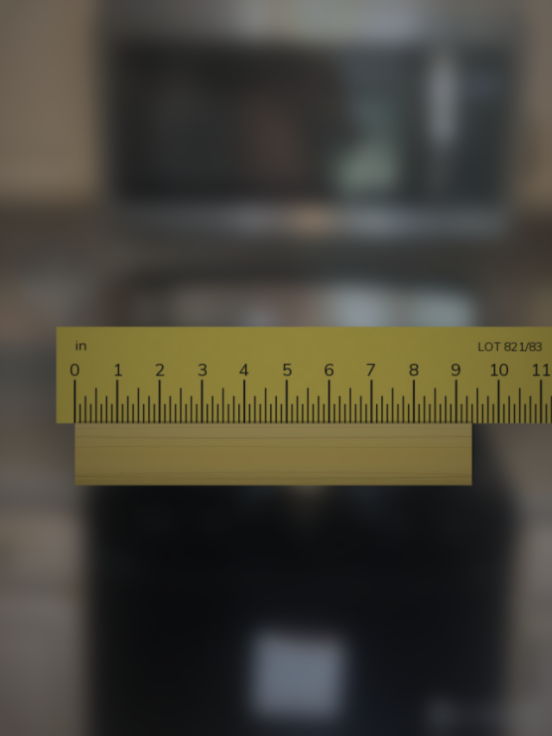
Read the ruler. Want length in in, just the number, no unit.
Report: 9.375
